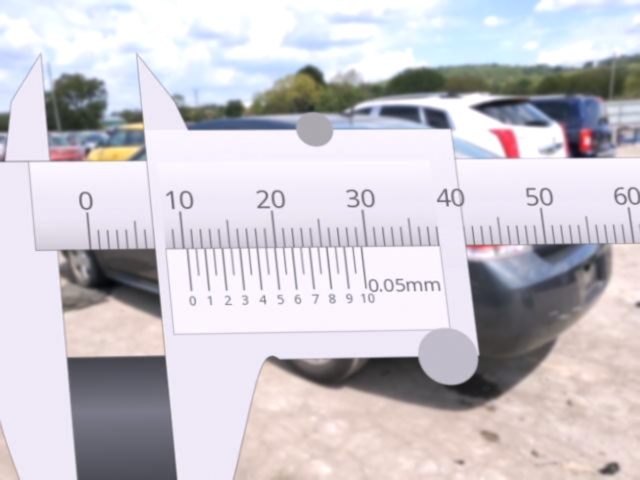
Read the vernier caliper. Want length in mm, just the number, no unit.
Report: 10.4
